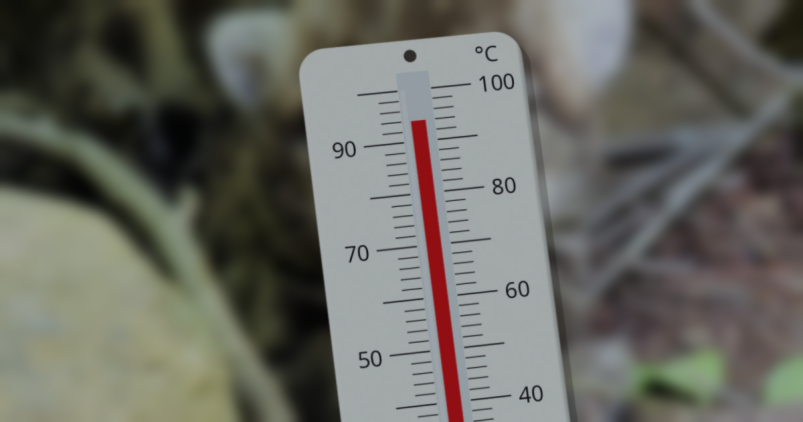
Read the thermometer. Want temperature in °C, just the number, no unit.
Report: 94
